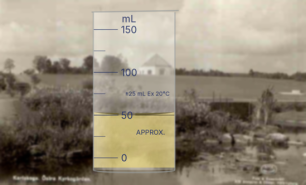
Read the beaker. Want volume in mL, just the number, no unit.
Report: 50
